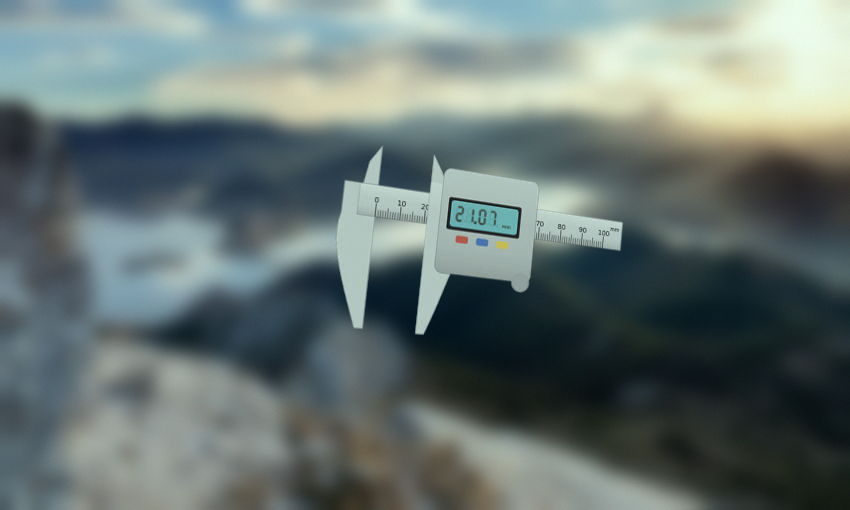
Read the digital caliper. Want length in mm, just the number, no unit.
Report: 21.07
